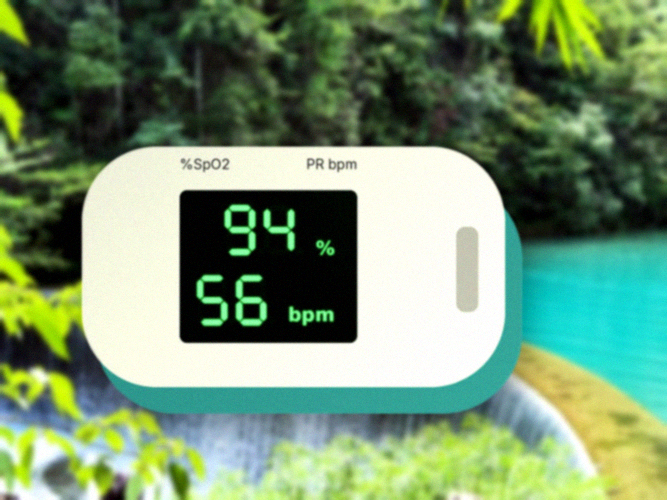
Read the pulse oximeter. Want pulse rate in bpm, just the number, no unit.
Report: 56
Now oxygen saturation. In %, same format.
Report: 94
